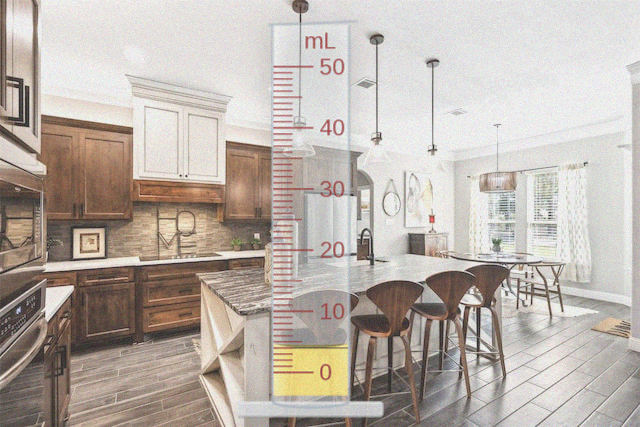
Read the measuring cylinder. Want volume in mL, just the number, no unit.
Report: 4
